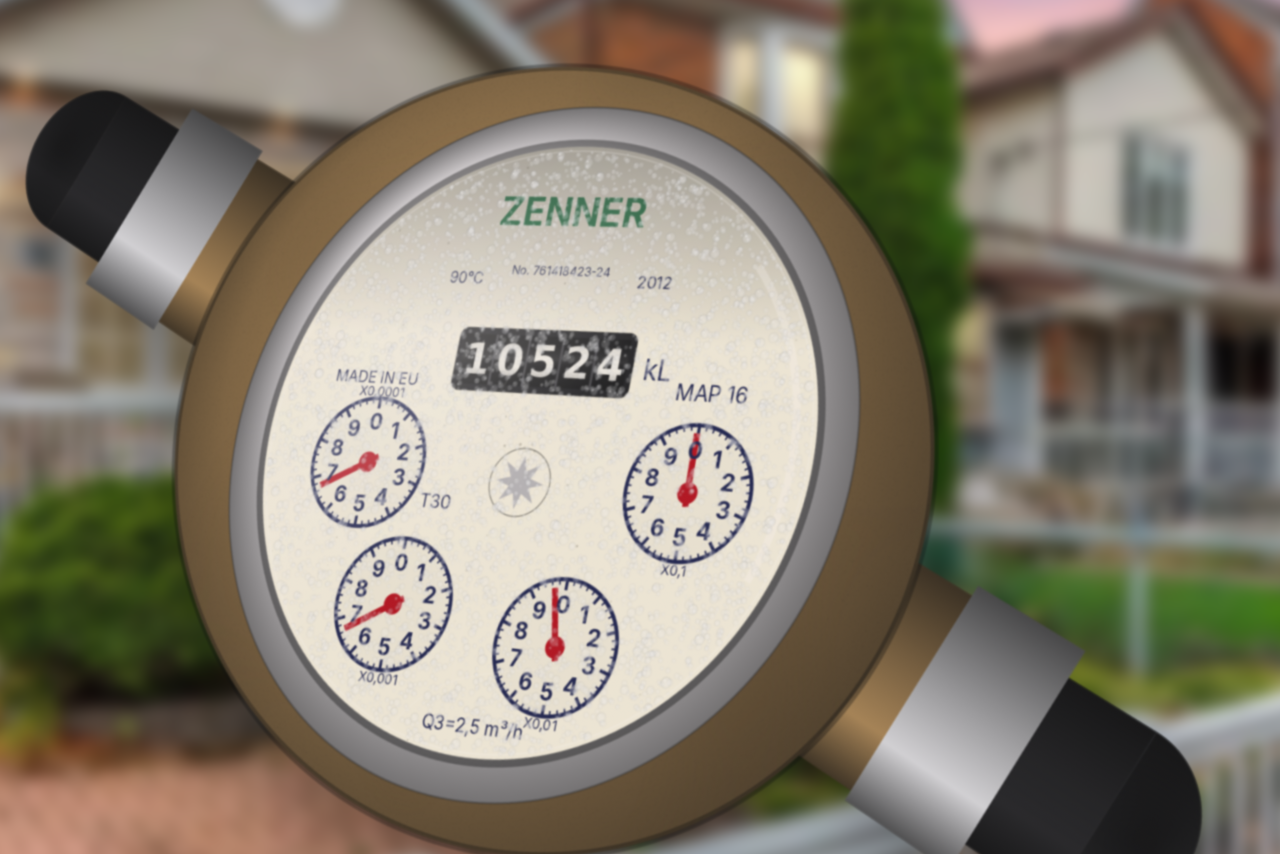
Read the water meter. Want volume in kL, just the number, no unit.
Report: 10523.9966
